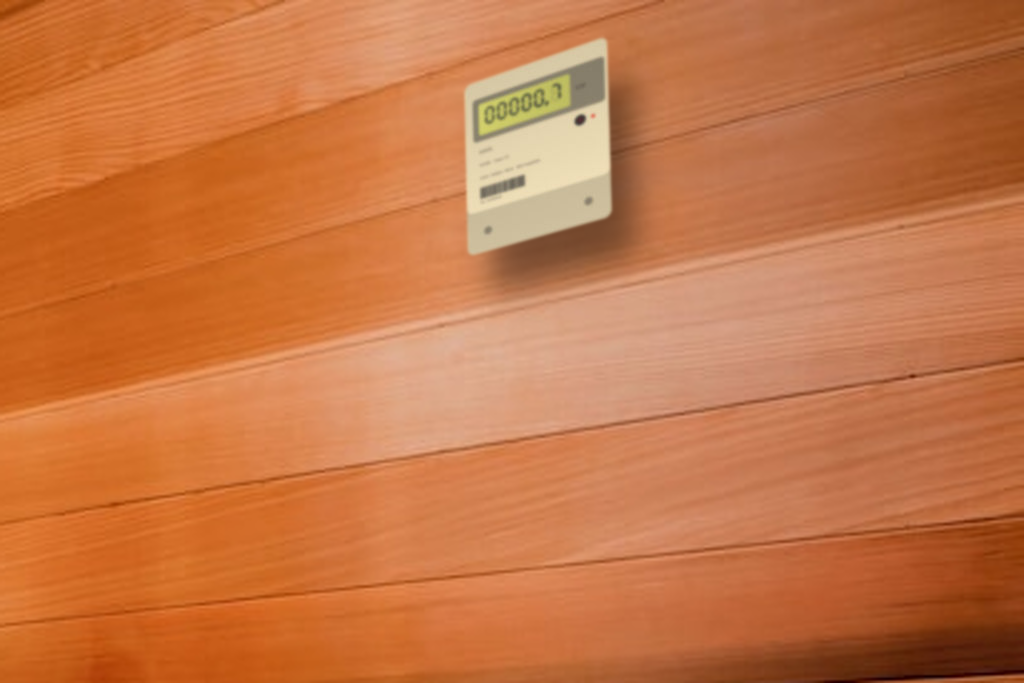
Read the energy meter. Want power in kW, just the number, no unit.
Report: 0.7
